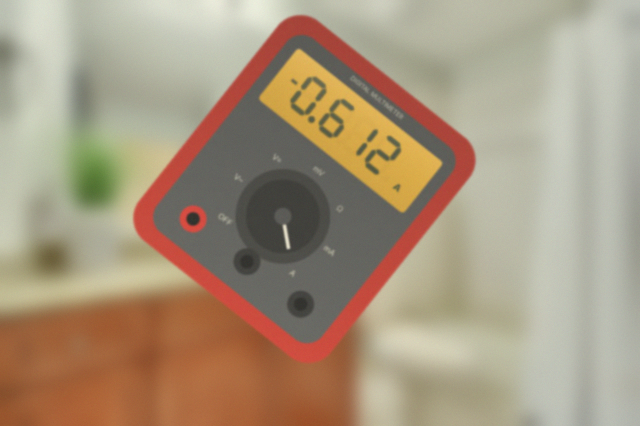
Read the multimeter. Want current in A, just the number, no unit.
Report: -0.612
